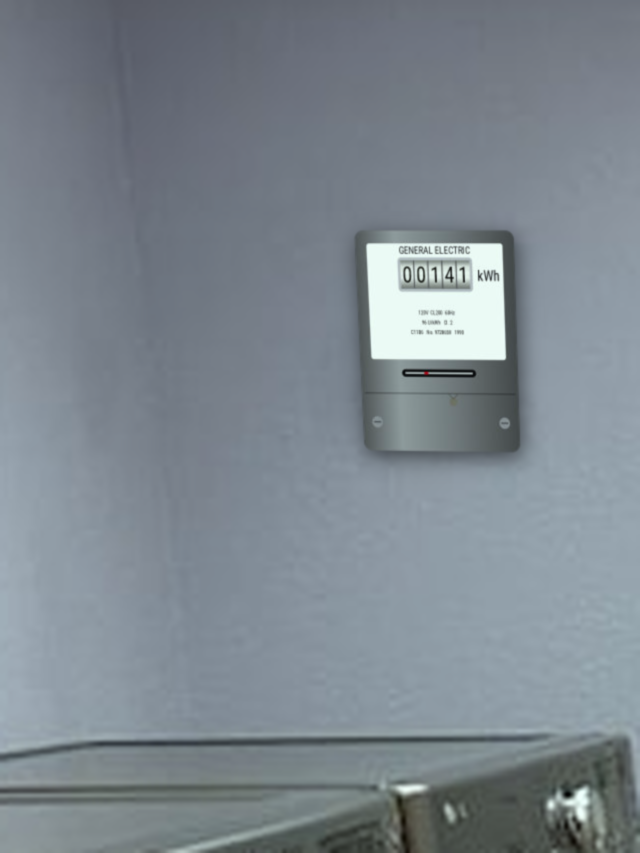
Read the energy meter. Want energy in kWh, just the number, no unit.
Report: 141
